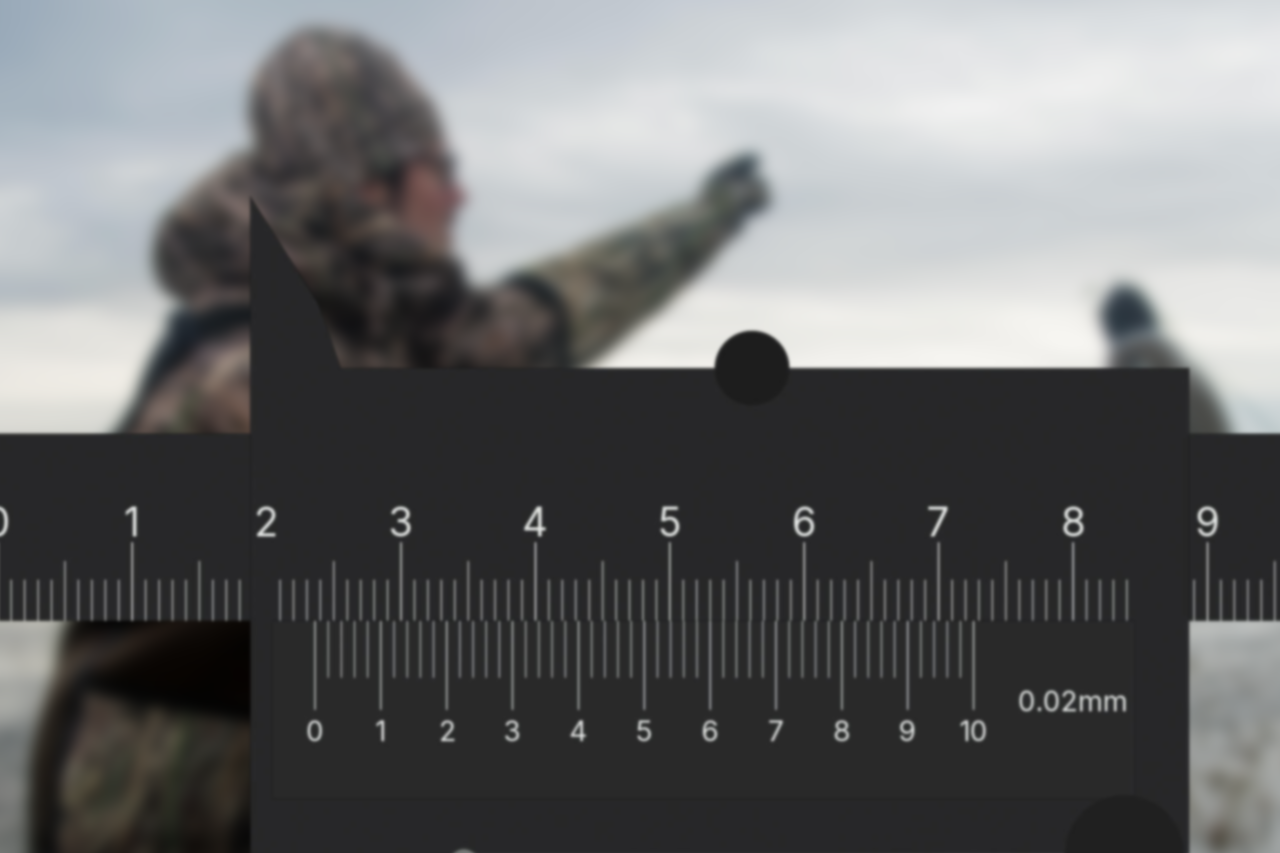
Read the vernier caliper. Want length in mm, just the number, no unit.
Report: 23.6
